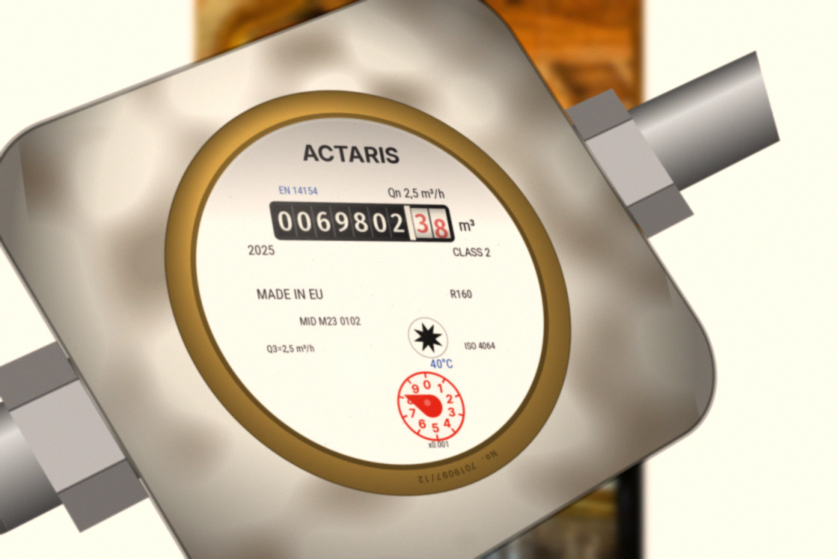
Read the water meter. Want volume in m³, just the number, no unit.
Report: 69802.378
